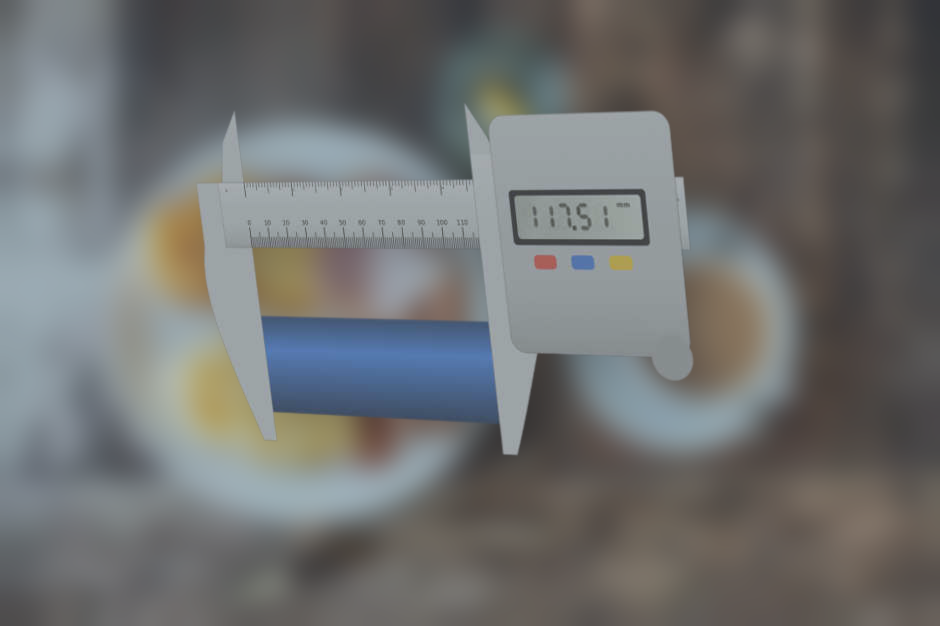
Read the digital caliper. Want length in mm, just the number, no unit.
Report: 117.51
